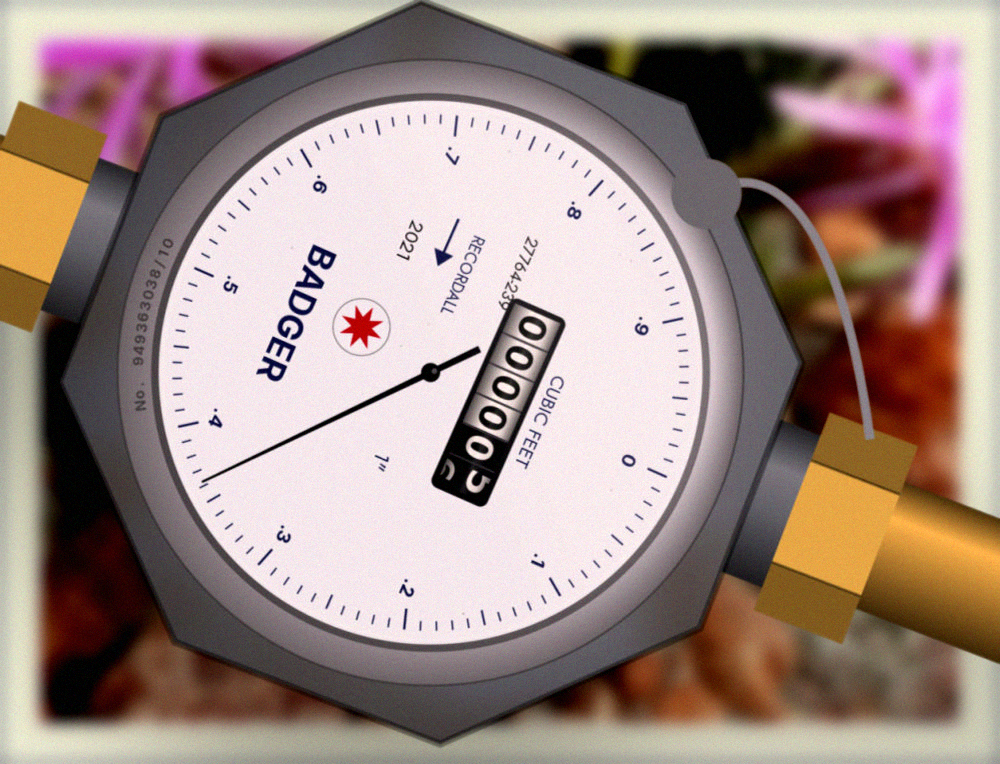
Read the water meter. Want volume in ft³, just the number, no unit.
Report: 5.36
